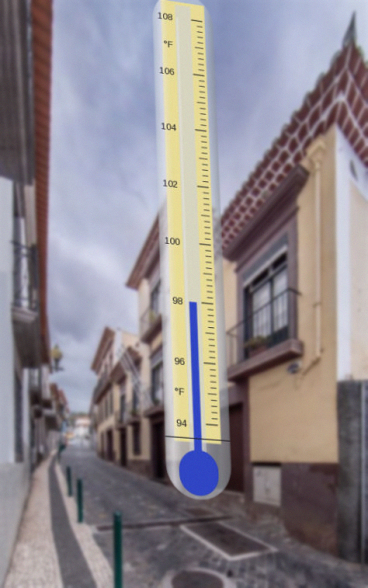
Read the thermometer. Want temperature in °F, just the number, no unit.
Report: 98
